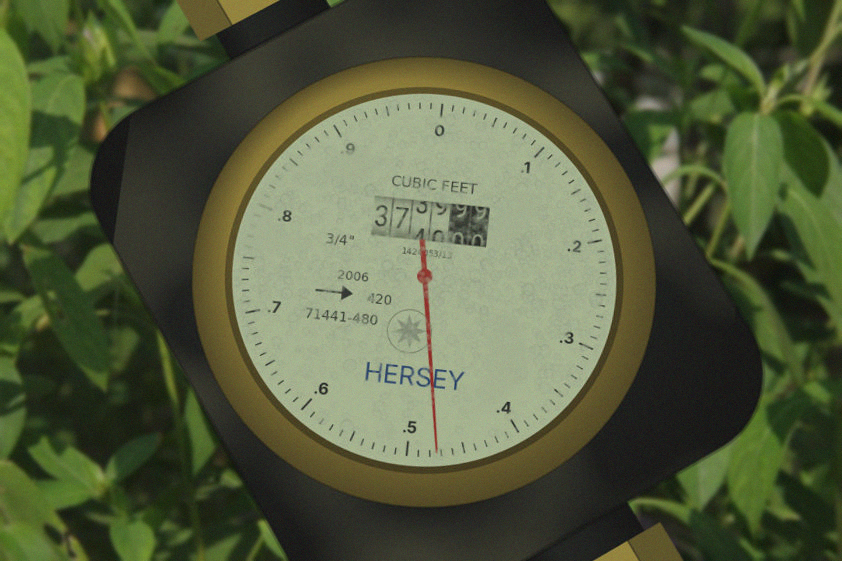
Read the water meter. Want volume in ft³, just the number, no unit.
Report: 373999.47
